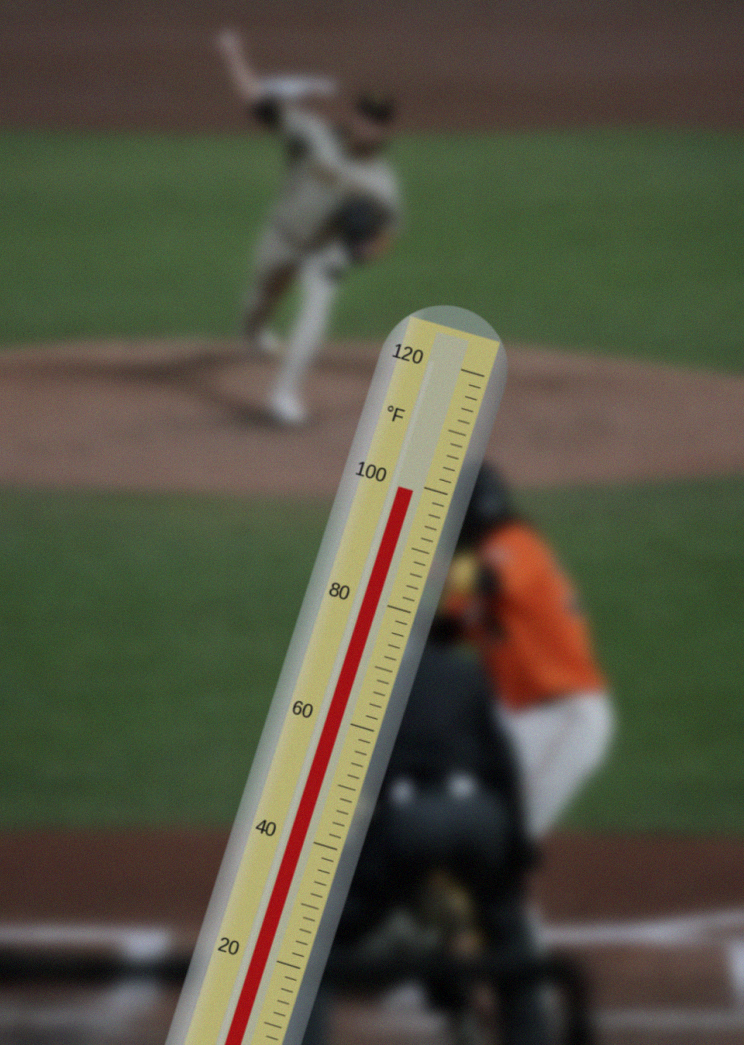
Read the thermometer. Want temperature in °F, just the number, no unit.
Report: 99
